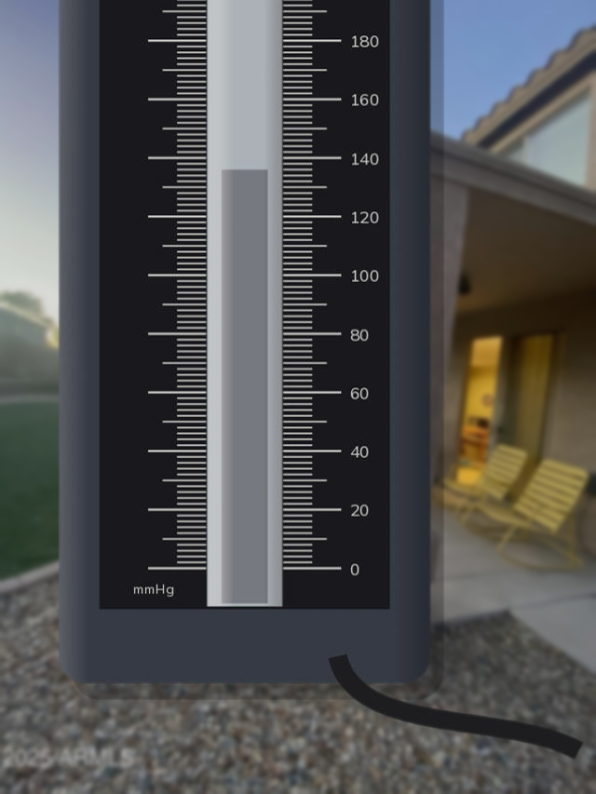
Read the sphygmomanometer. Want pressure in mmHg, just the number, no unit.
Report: 136
